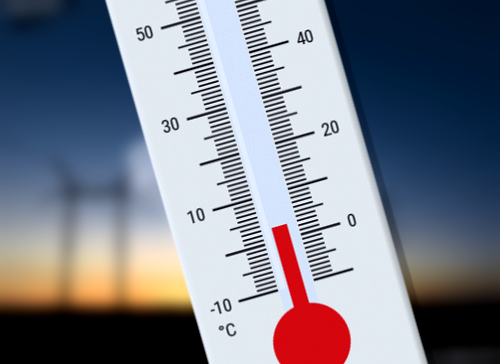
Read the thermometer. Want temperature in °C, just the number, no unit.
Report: 3
